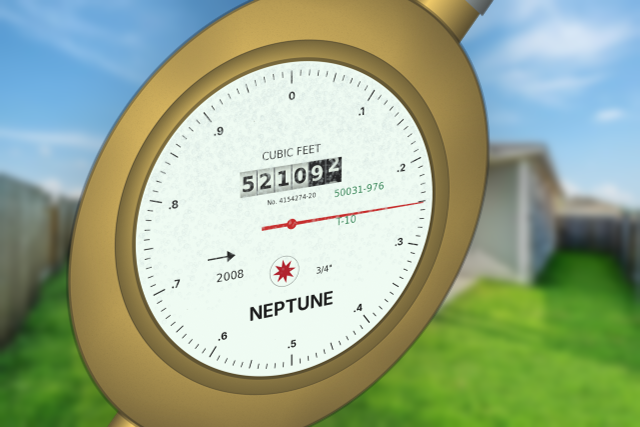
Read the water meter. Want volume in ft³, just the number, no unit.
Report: 521092.25
